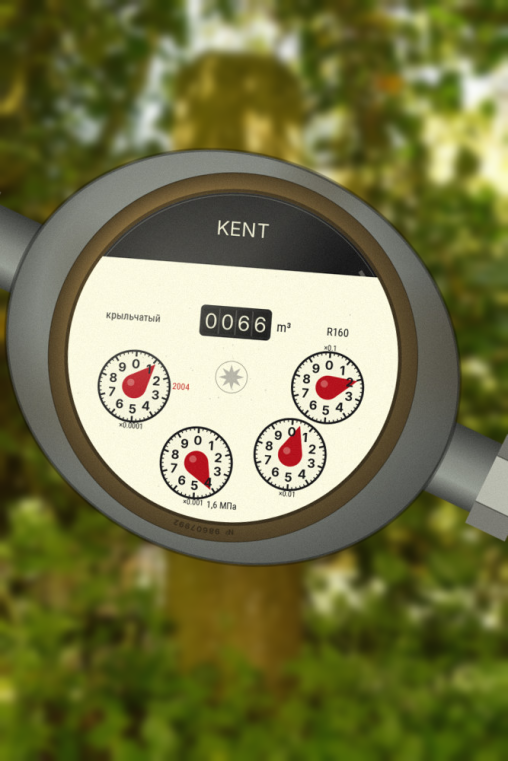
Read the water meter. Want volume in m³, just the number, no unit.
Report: 66.2041
